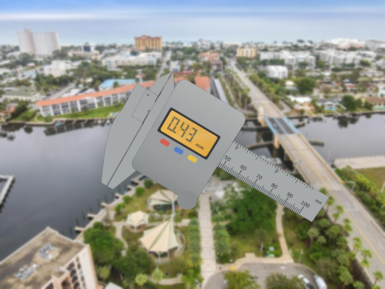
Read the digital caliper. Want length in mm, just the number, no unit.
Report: 0.43
